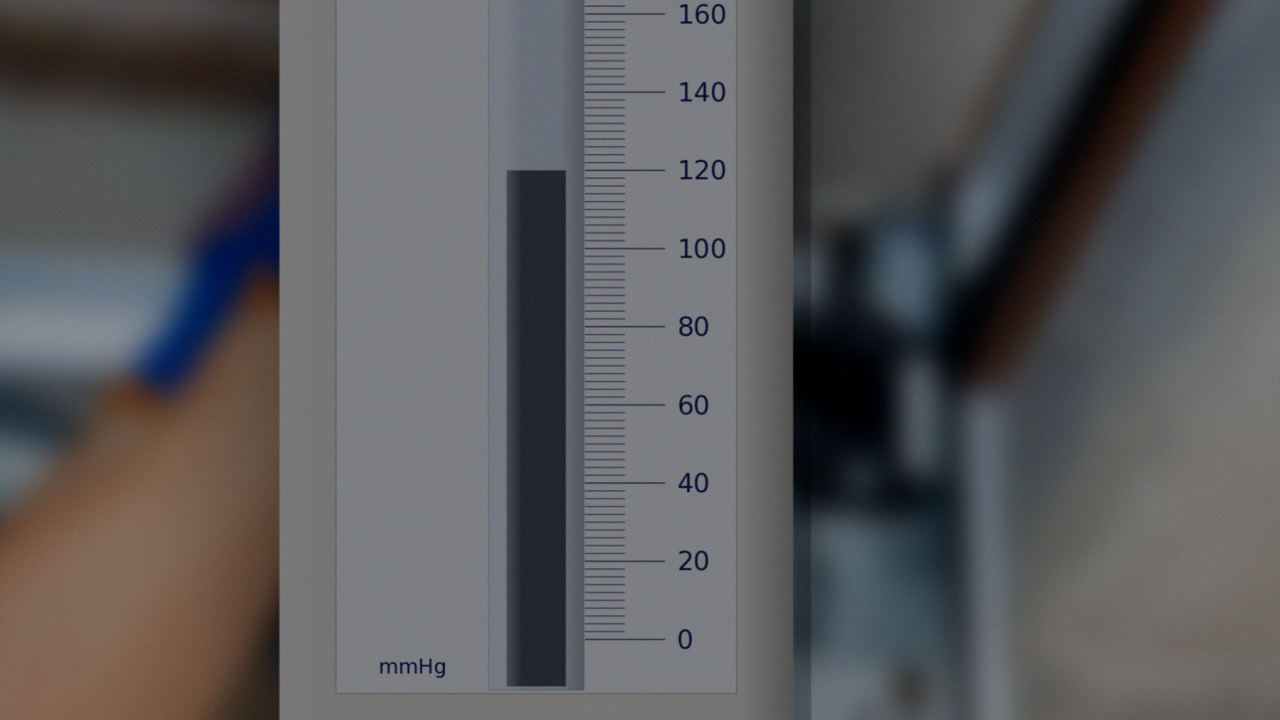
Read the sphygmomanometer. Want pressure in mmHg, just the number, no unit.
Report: 120
